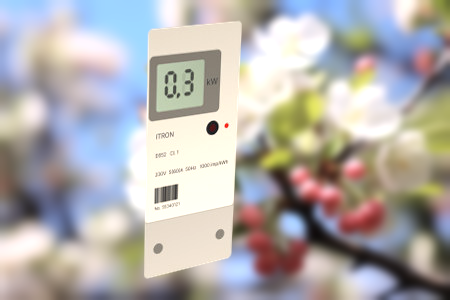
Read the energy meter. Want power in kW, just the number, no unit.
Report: 0.3
